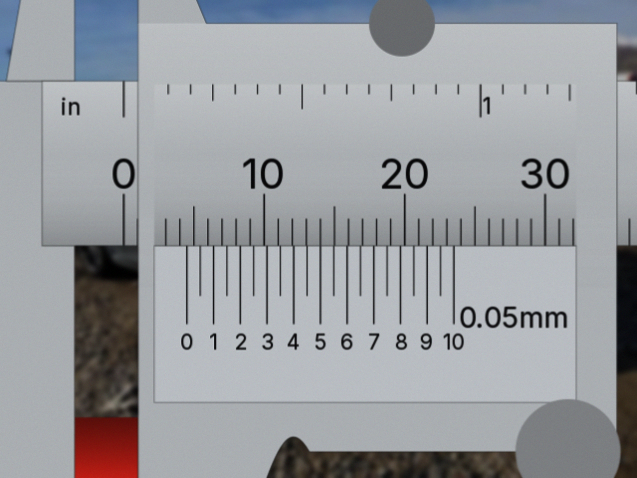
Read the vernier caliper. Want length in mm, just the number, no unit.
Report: 4.5
